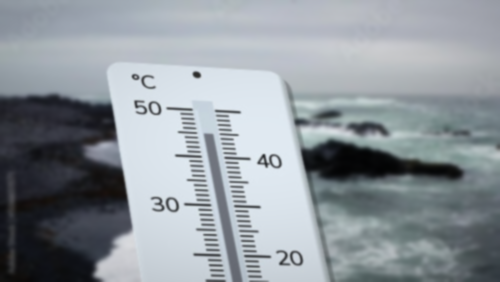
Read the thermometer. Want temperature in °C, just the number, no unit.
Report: 45
